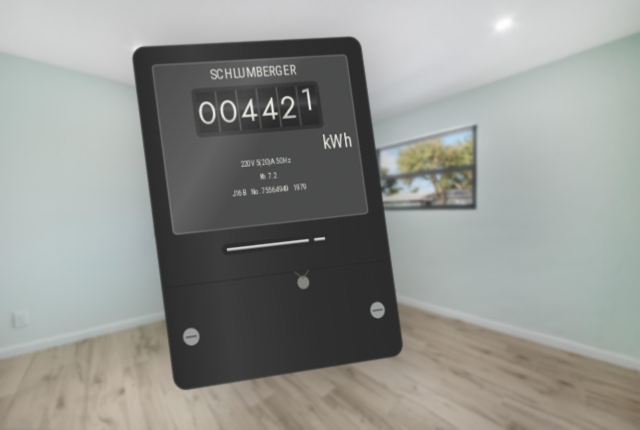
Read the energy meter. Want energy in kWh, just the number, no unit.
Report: 4421
